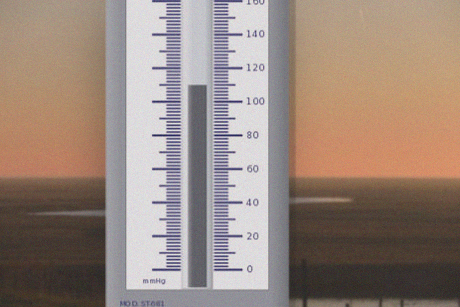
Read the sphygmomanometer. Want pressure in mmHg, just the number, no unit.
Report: 110
